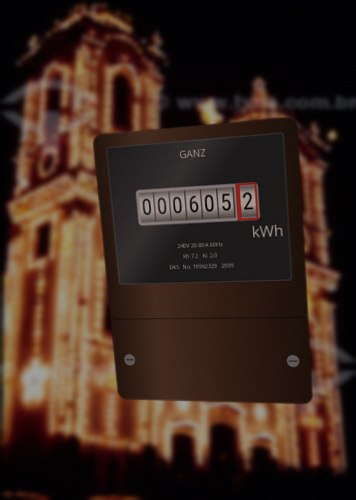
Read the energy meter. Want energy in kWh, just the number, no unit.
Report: 605.2
